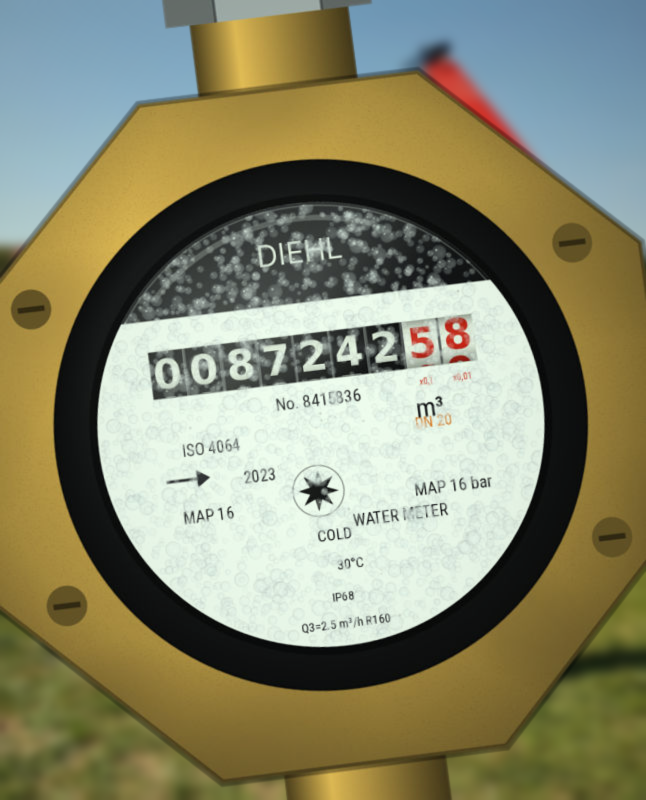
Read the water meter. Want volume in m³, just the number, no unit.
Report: 87242.58
